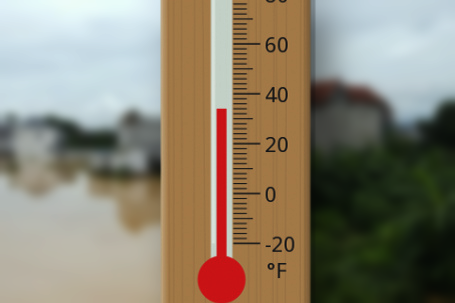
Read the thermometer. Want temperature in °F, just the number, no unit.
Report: 34
